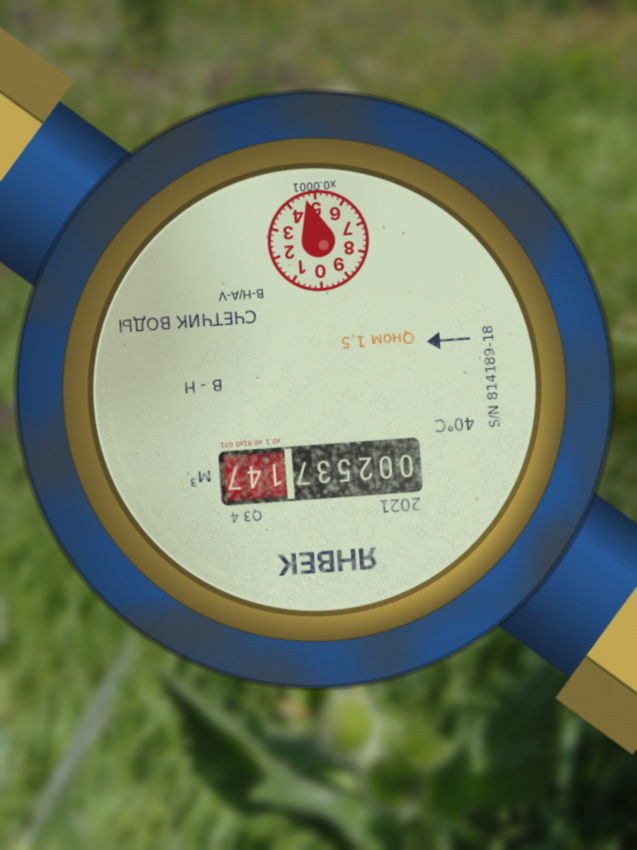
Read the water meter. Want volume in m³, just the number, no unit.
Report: 2537.1474
